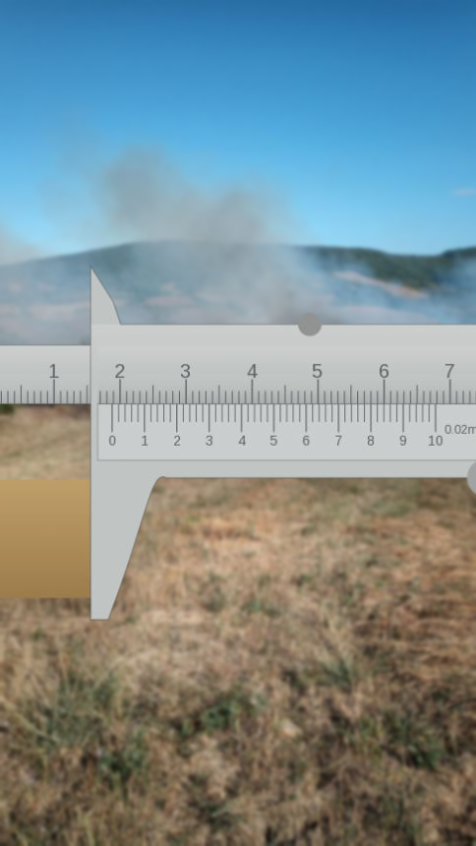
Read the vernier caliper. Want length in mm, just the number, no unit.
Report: 18.8
